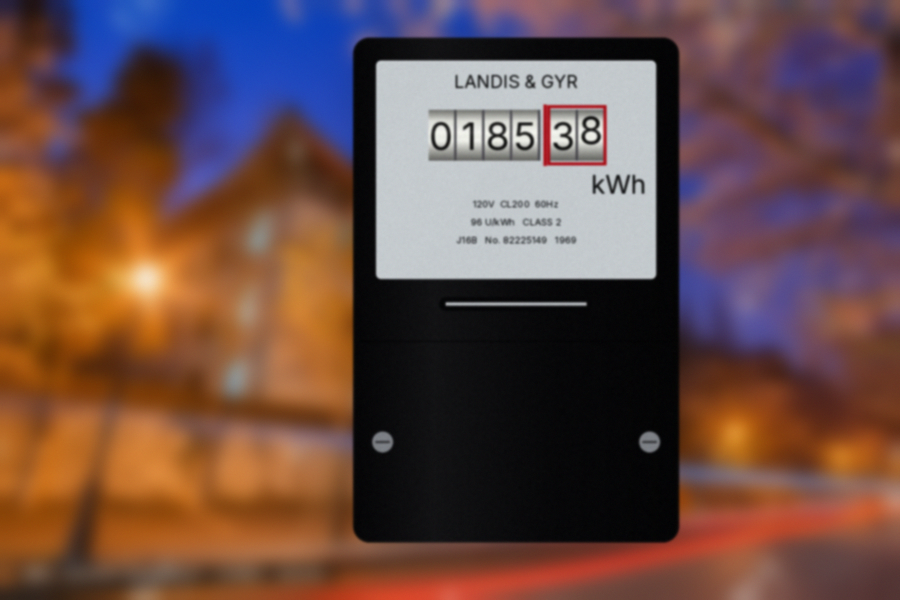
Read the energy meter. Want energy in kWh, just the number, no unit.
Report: 185.38
